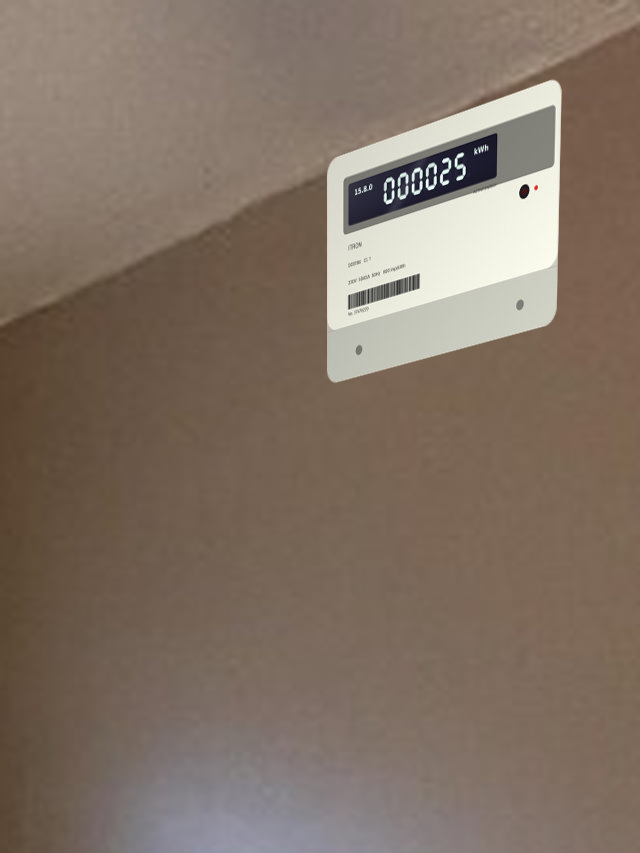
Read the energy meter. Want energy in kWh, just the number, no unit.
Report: 25
